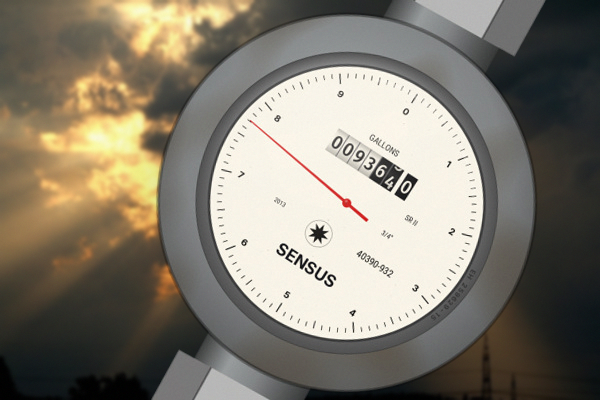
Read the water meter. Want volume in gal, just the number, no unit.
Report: 93637.7
